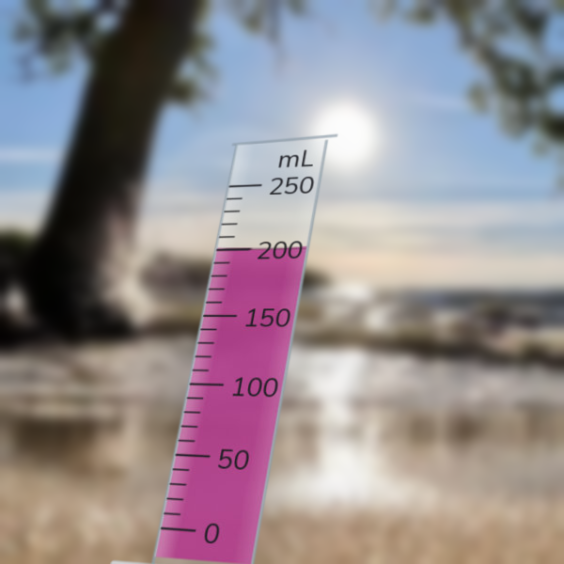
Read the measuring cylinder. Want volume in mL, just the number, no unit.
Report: 200
